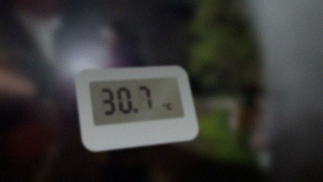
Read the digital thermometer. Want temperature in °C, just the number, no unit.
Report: 30.7
